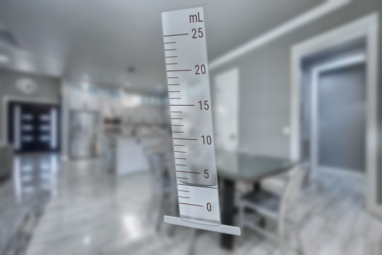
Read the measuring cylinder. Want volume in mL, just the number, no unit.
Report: 3
